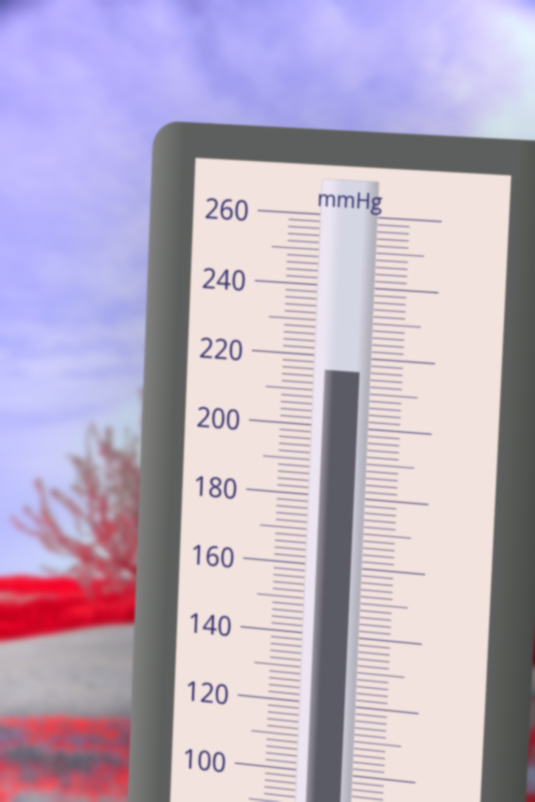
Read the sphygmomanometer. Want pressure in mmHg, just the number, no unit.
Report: 216
